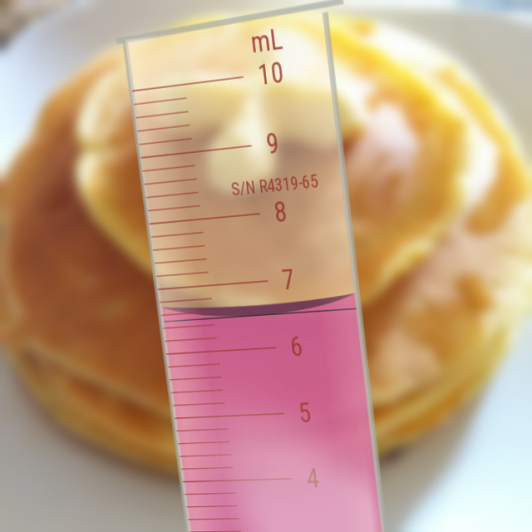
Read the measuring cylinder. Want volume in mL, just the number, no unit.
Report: 6.5
